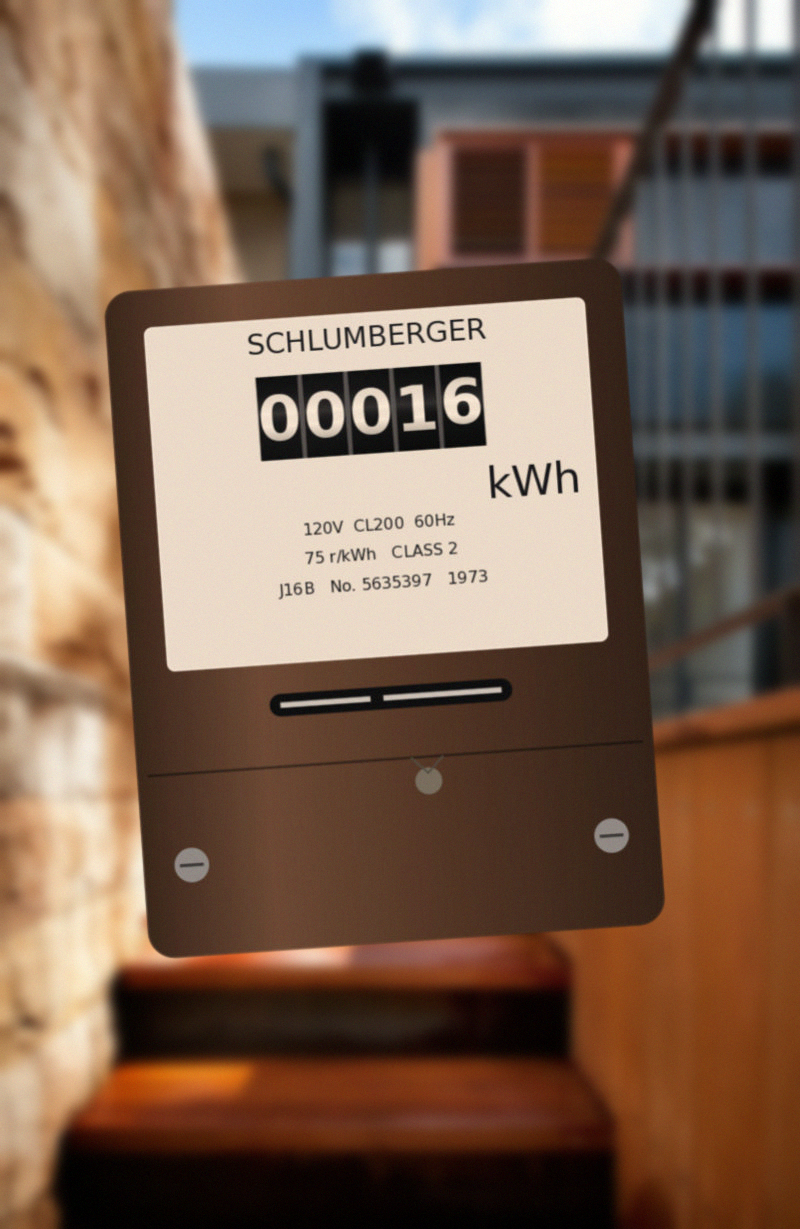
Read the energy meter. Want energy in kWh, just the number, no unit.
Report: 16
